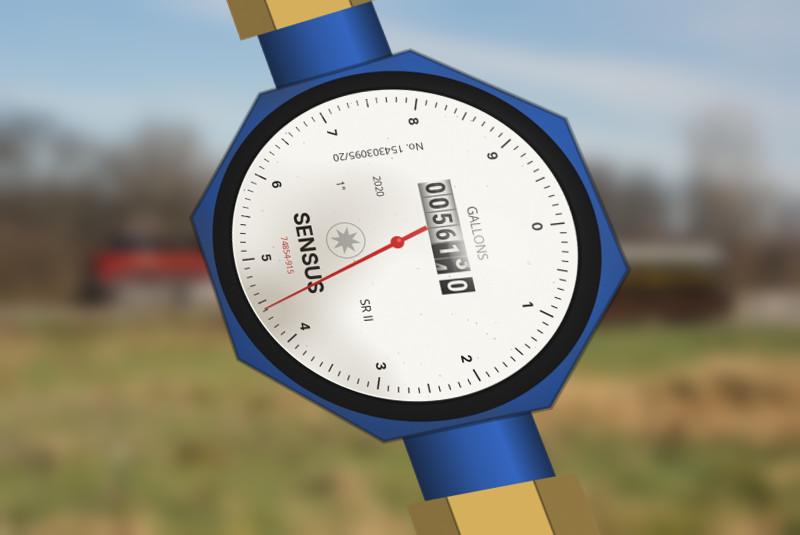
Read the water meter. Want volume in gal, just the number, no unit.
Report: 56134.4
